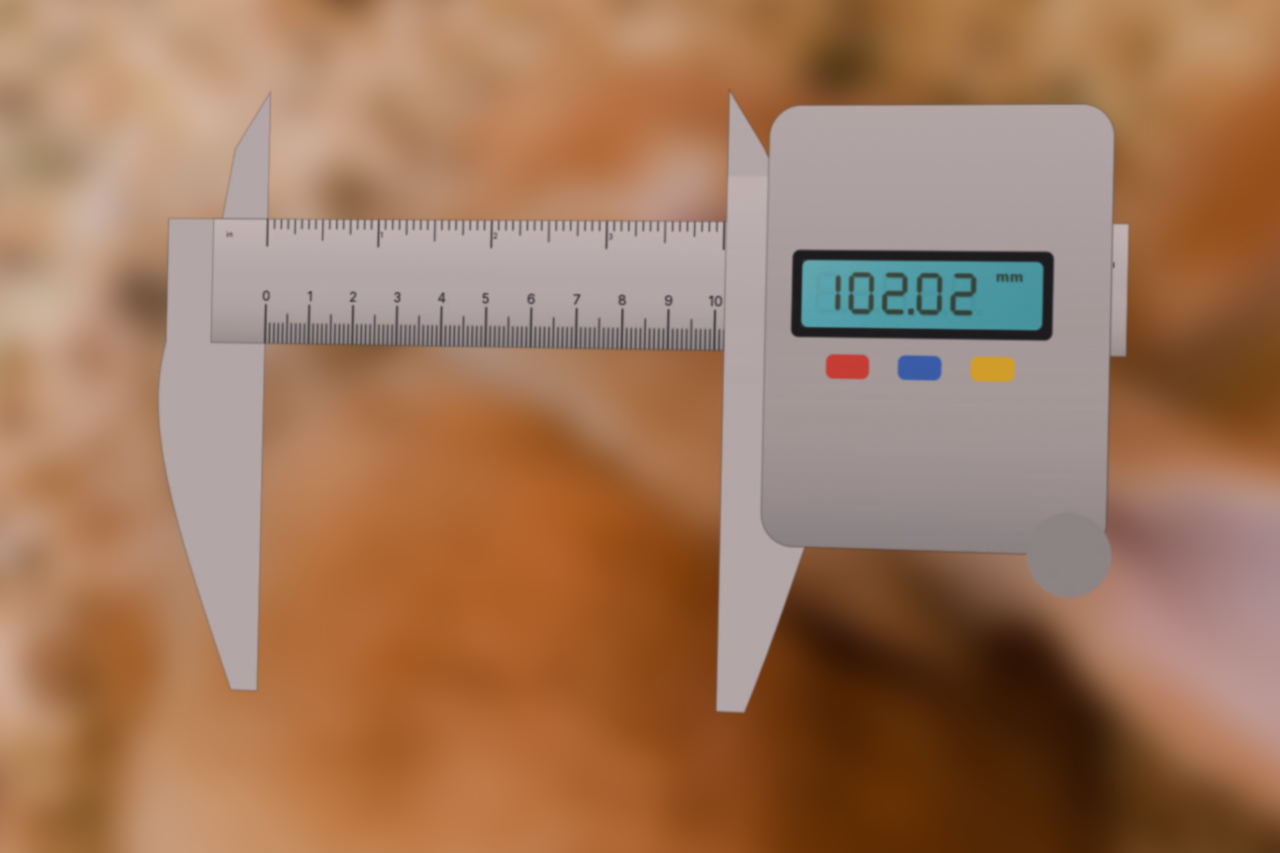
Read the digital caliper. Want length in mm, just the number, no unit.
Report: 102.02
